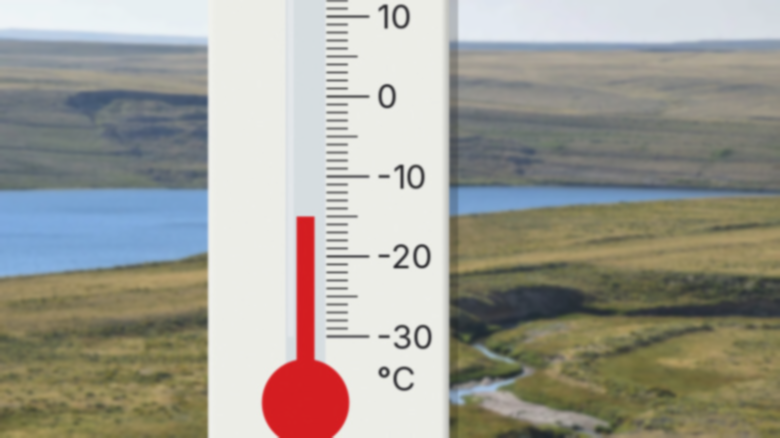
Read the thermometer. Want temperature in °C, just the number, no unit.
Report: -15
